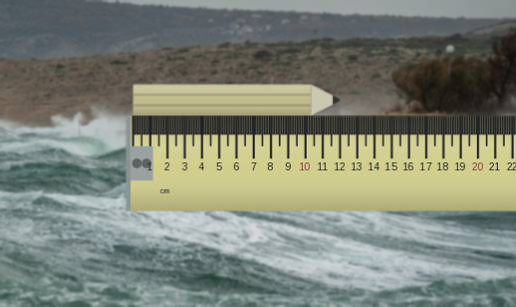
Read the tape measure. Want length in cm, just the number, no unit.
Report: 12
